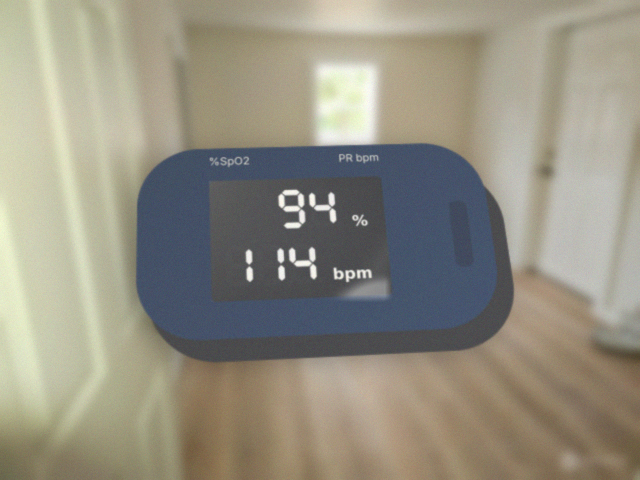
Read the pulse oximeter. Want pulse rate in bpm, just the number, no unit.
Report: 114
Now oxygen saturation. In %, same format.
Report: 94
